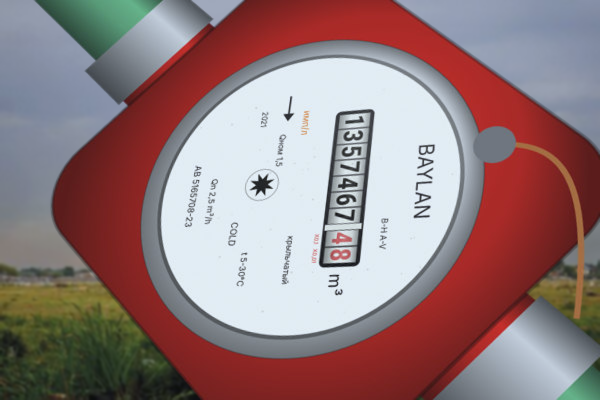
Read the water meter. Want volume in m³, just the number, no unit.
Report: 1357467.48
